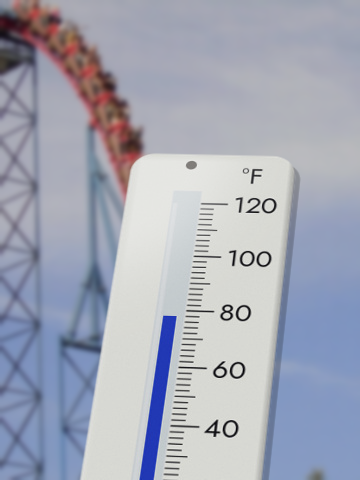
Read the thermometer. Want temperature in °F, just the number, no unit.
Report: 78
